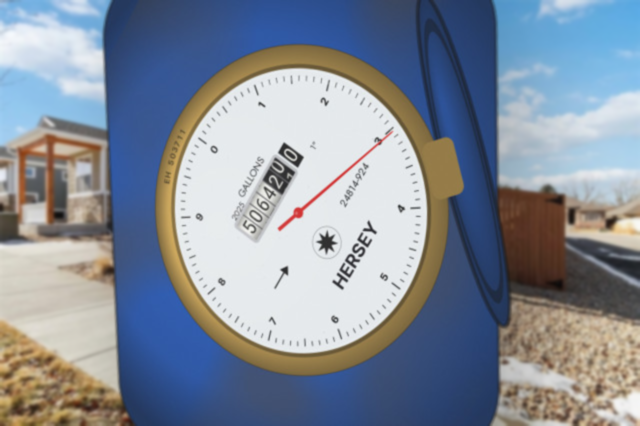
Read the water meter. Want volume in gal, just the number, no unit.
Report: 5064203.0
